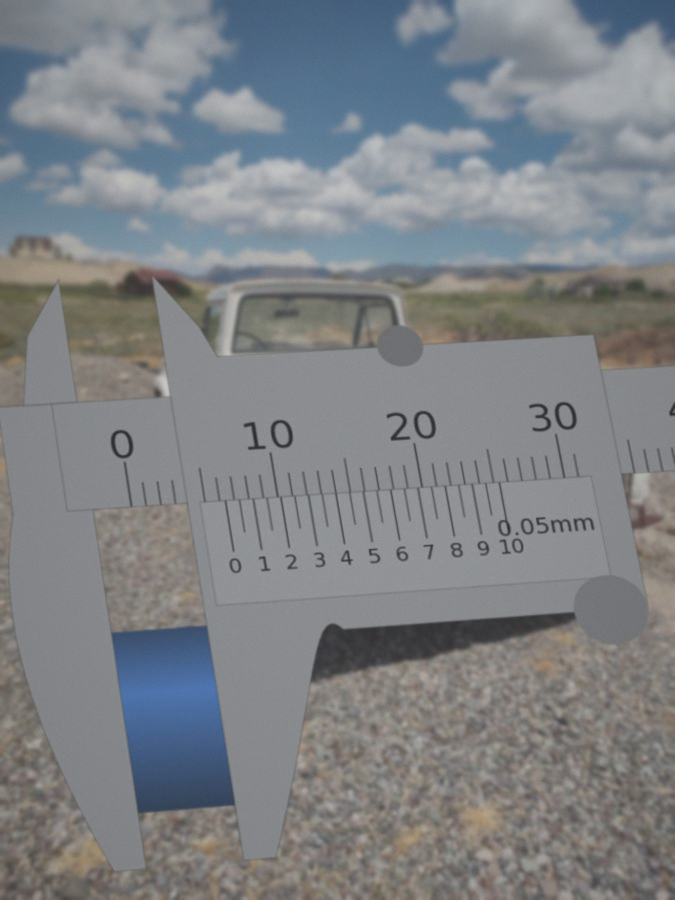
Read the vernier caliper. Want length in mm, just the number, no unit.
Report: 6.4
